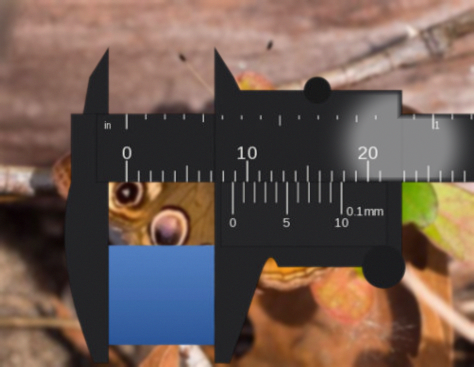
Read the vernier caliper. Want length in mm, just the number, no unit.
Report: 8.8
